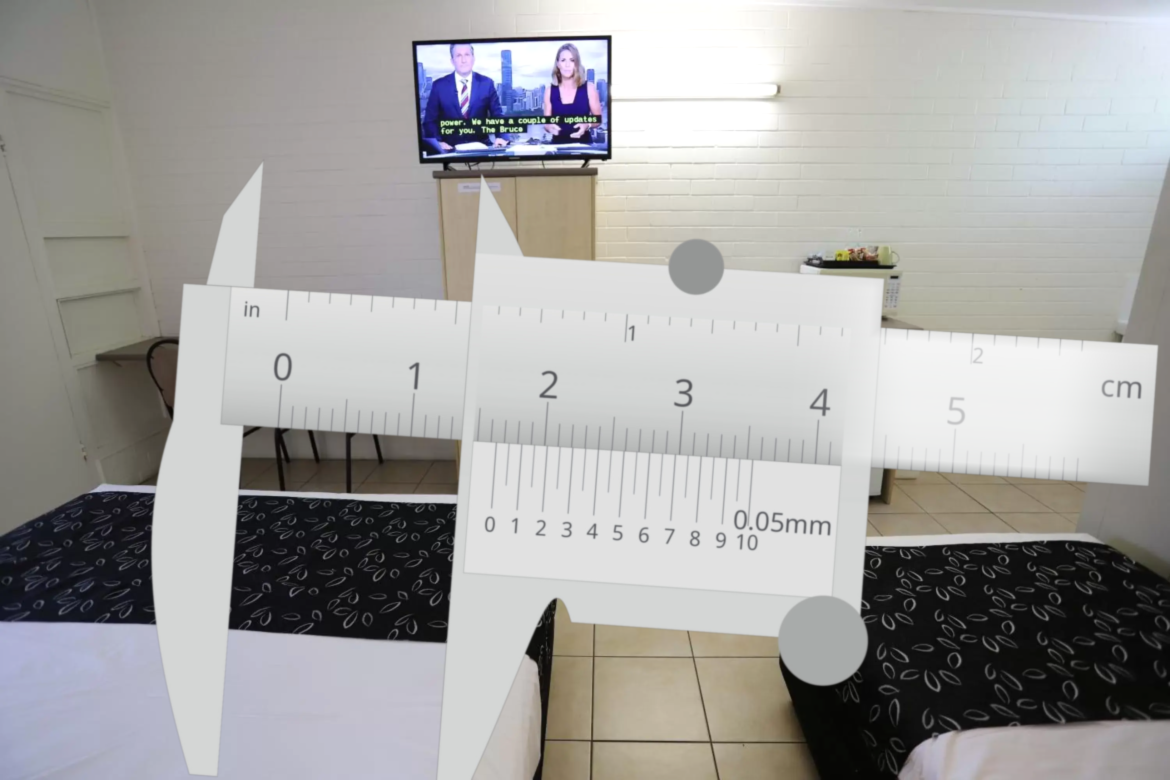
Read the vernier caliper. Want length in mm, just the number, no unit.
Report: 16.4
